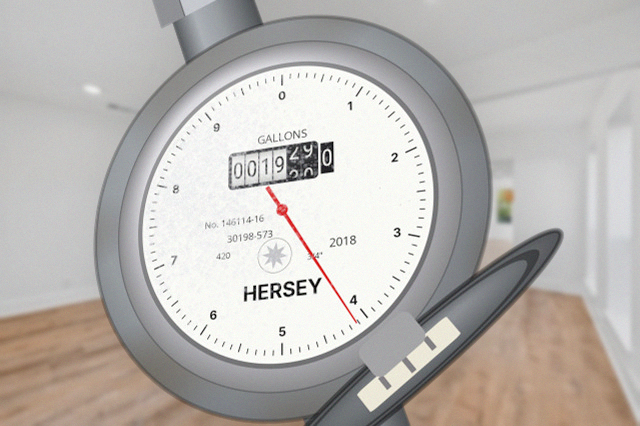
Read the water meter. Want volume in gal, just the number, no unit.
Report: 19294.1
